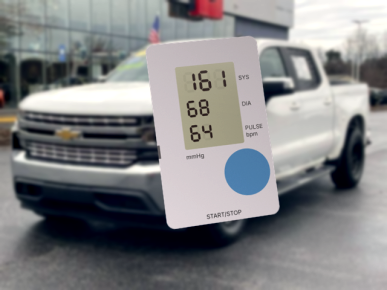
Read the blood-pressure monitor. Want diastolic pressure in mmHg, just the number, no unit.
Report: 68
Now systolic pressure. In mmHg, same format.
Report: 161
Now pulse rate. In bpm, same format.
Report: 64
